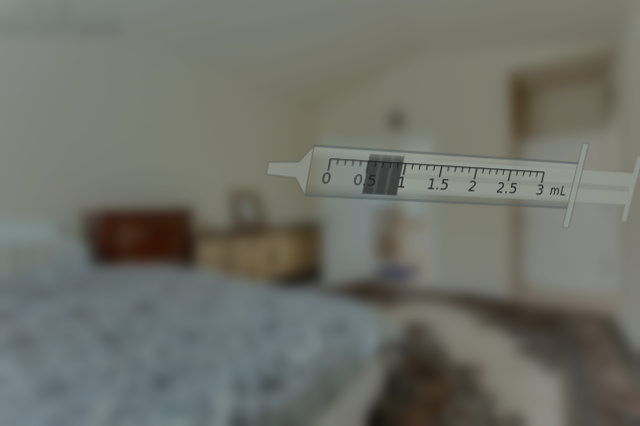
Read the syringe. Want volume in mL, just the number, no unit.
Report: 0.5
